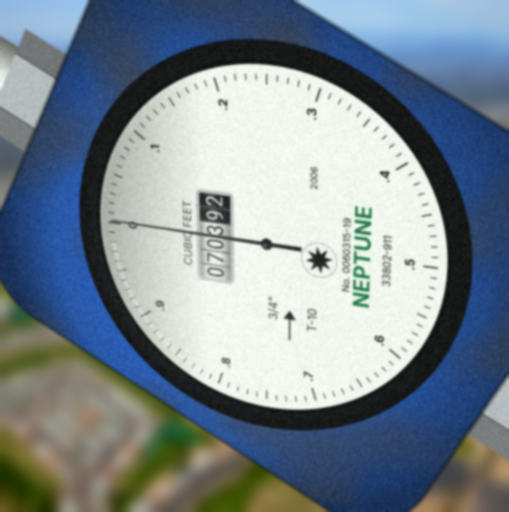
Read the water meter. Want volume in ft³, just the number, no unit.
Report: 70392.00
